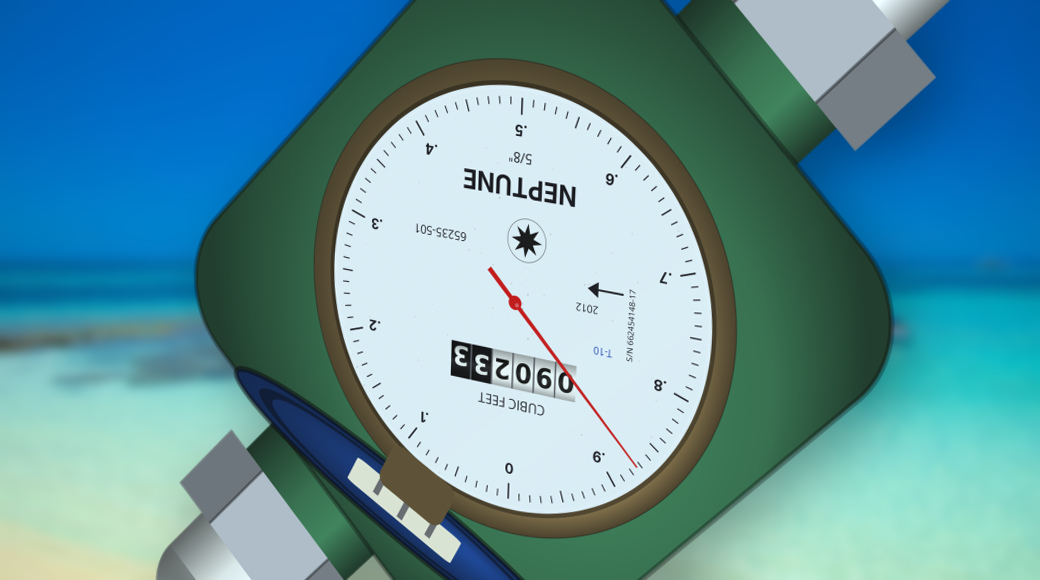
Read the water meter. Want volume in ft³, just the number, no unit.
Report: 90232.87
